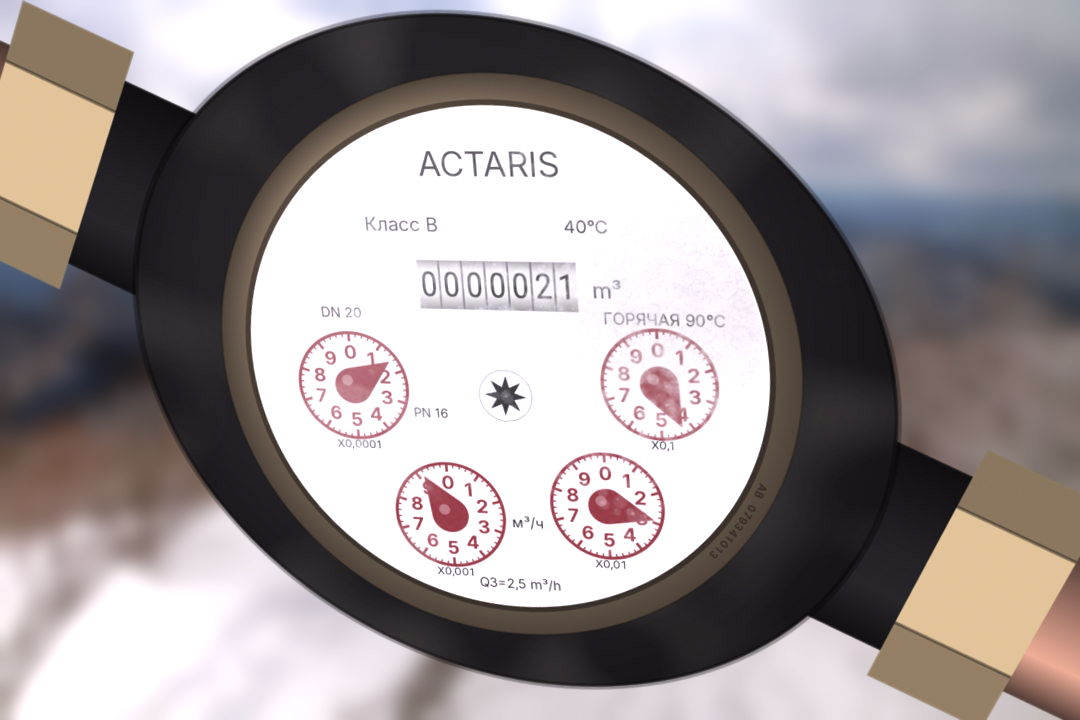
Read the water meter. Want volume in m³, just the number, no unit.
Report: 21.4291
